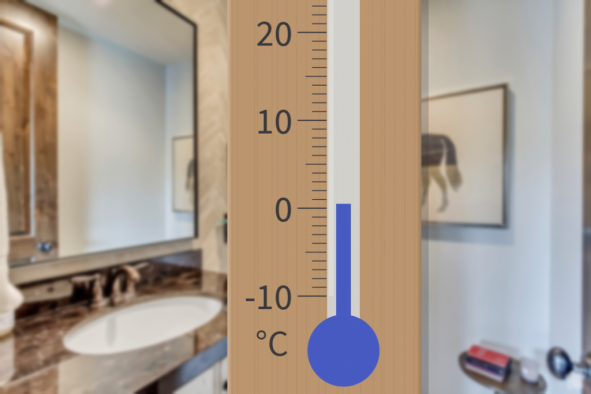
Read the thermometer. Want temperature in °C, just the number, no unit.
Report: 0.5
